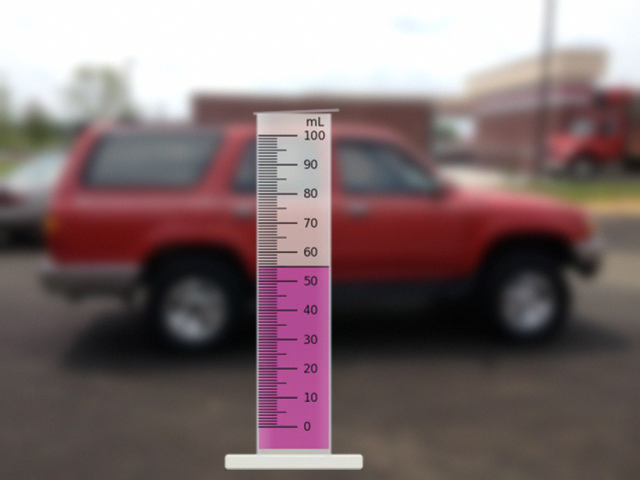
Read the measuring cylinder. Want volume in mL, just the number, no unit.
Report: 55
